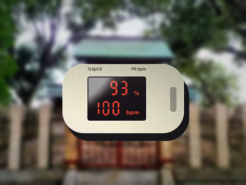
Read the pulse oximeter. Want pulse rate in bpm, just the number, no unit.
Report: 100
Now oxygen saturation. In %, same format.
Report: 93
